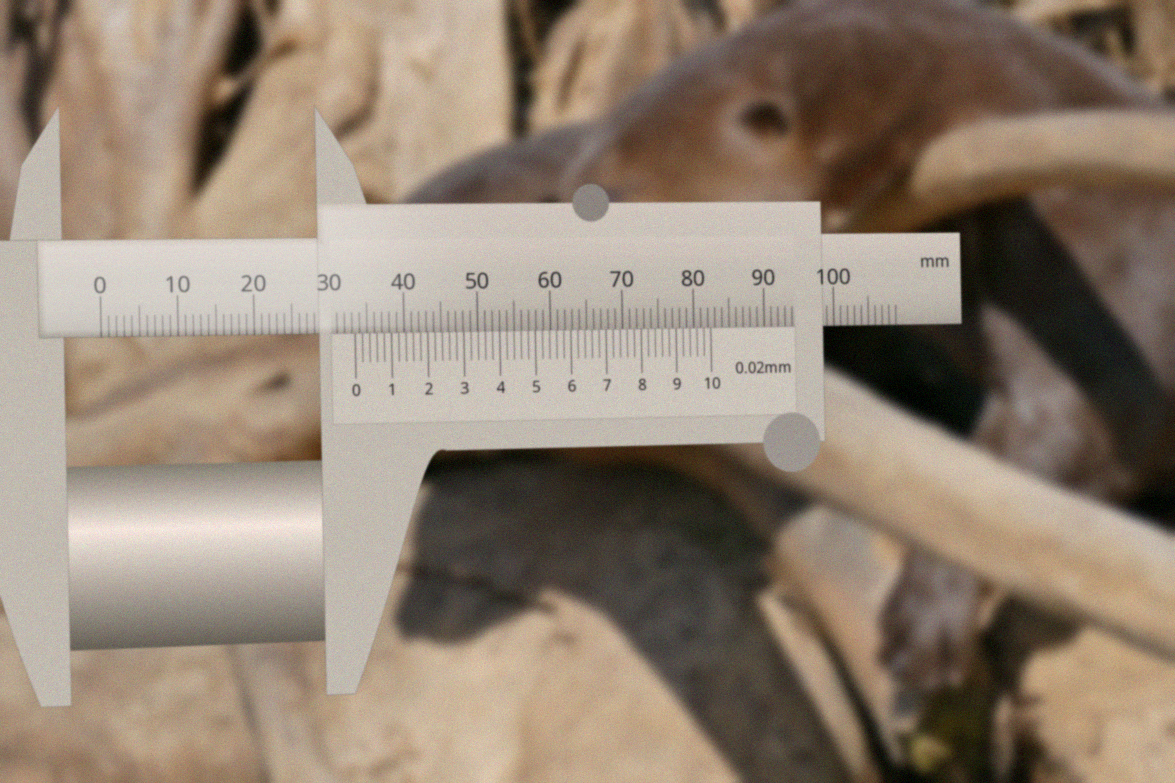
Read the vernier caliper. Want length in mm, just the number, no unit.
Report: 33.4
